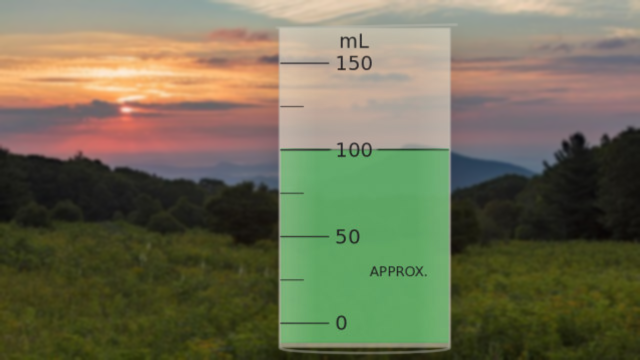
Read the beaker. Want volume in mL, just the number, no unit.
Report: 100
